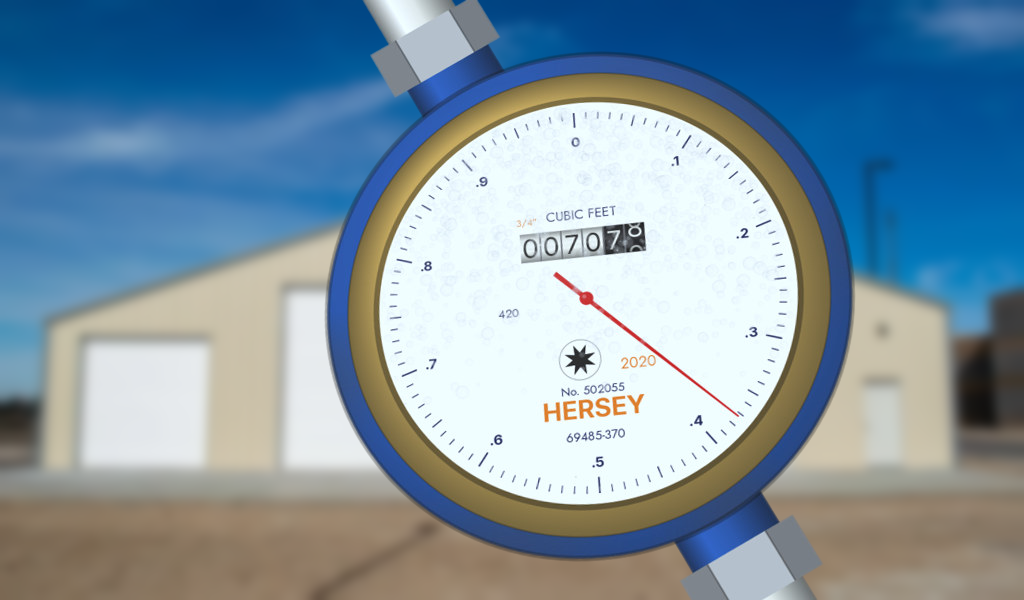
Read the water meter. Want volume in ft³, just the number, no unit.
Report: 7078.37
